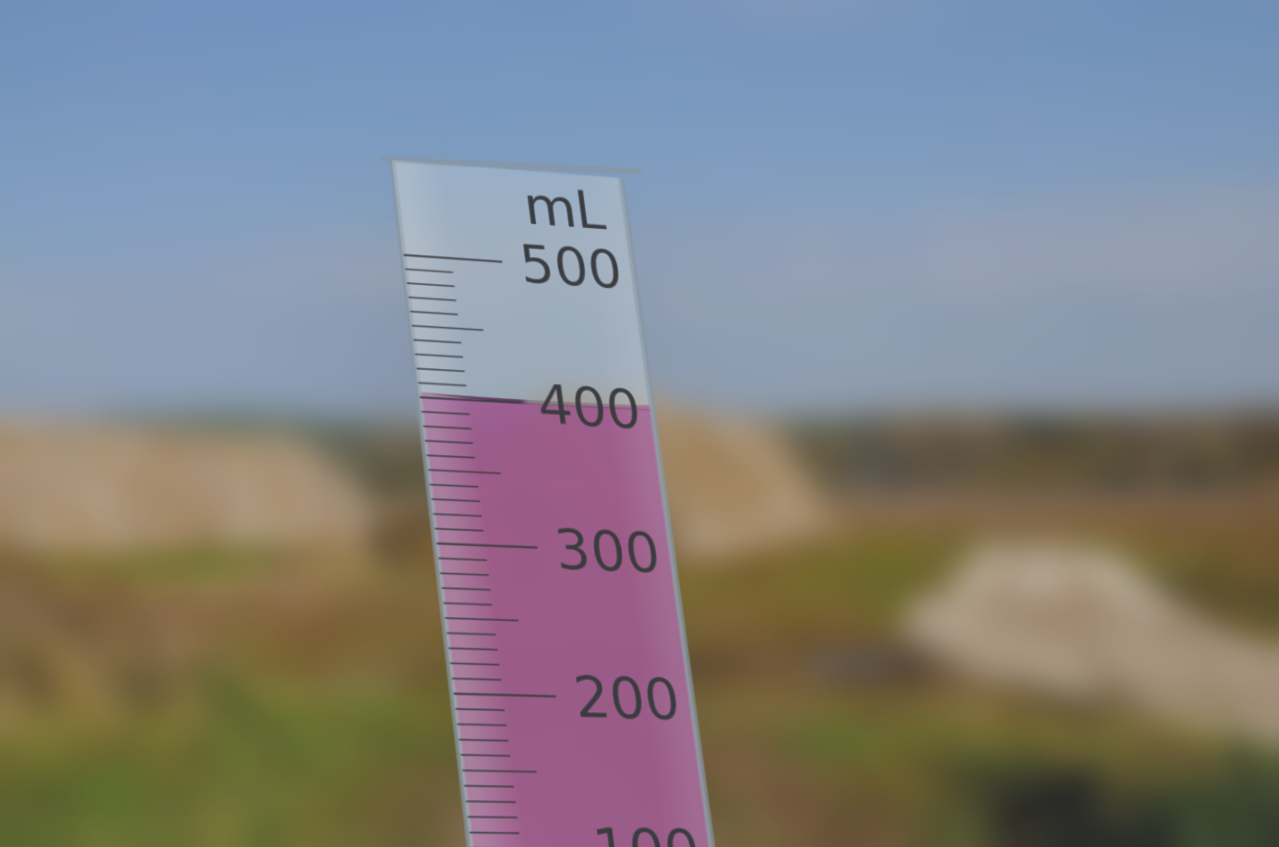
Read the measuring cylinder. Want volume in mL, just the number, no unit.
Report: 400
